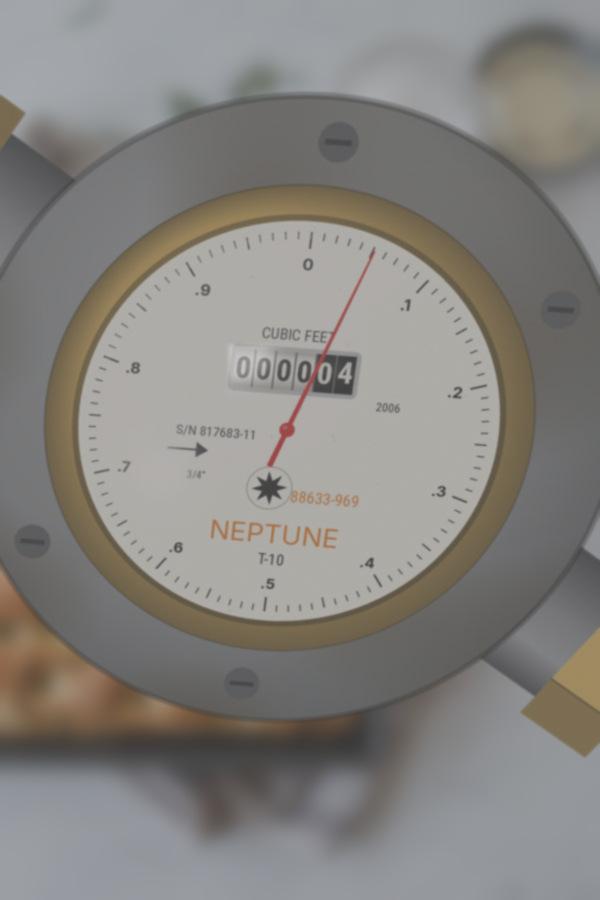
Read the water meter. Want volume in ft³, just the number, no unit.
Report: 4.05
